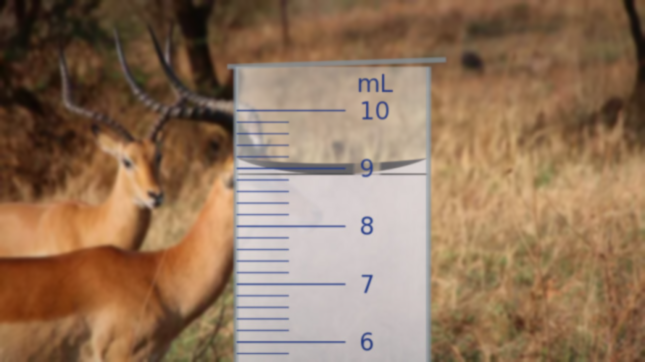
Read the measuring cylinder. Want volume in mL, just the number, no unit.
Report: 8.9
